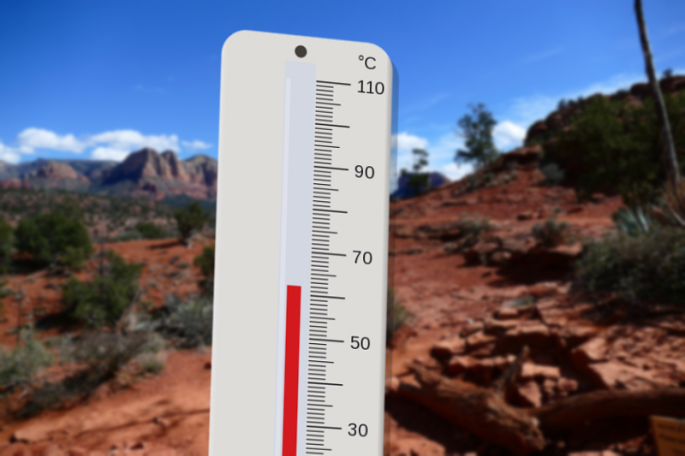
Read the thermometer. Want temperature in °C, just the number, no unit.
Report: 62
